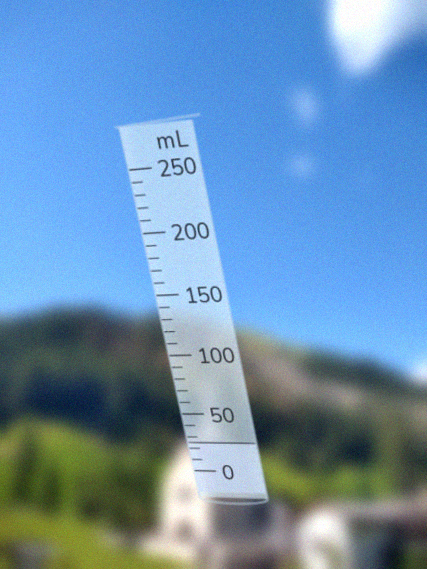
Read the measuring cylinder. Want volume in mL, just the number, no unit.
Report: 25
